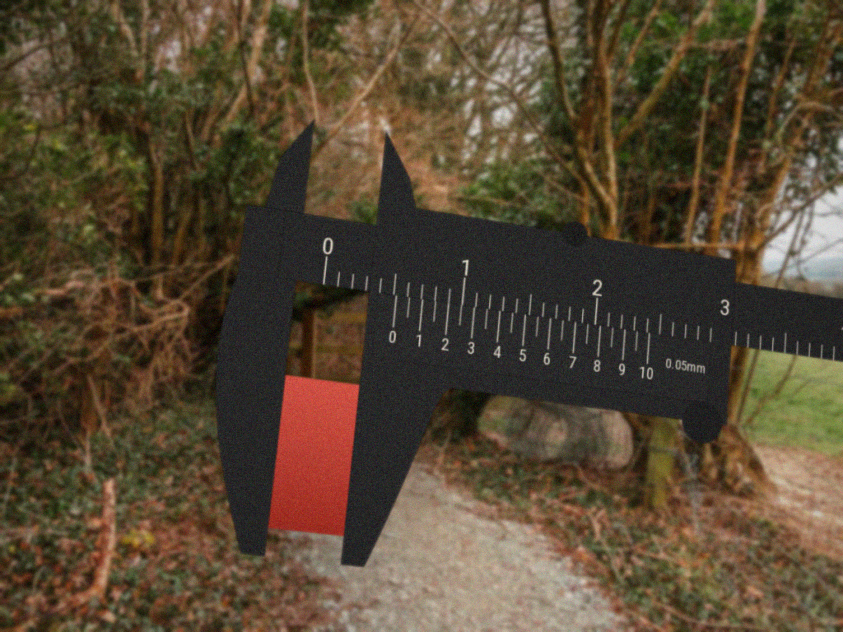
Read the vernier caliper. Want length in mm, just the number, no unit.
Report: 5.2
